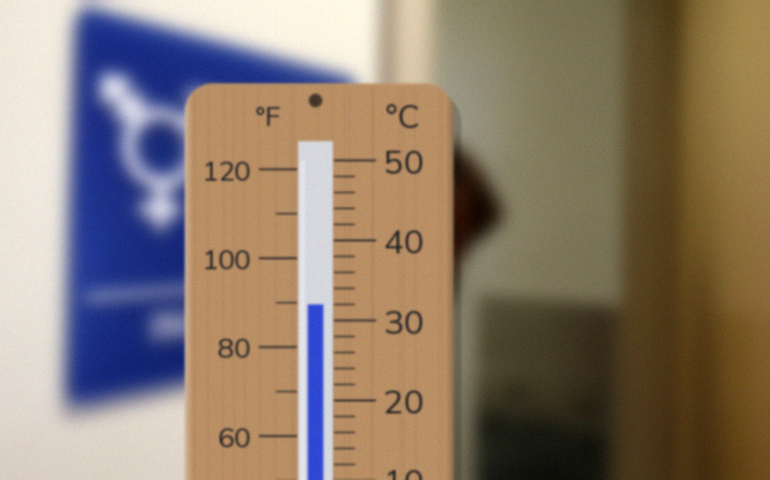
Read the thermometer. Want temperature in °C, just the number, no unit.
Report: 32
